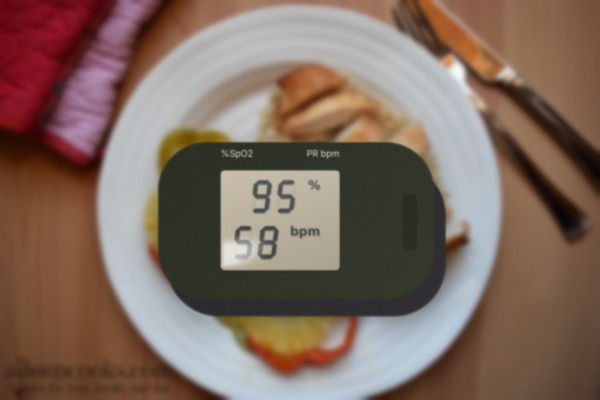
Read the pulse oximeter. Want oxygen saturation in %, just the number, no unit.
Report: 95
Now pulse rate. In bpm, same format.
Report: 58
